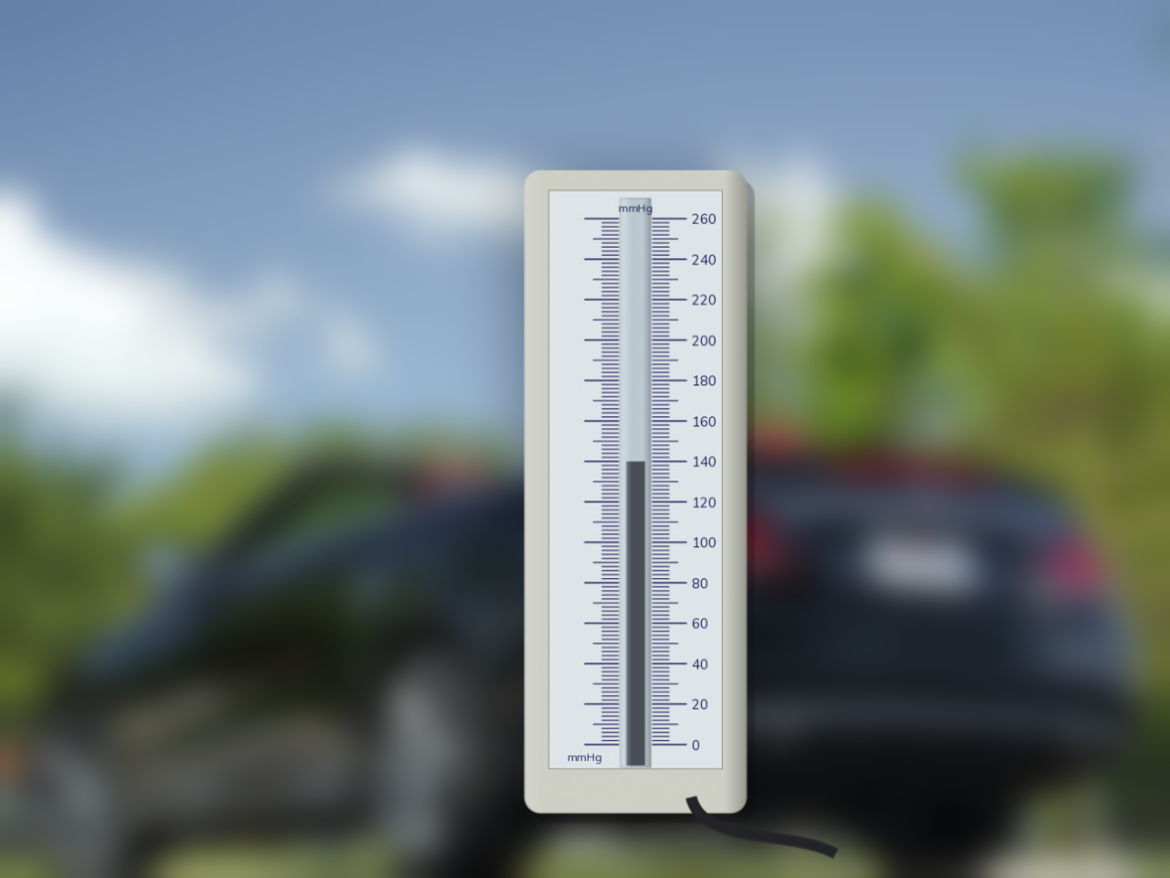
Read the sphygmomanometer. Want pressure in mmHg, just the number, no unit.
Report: 140
